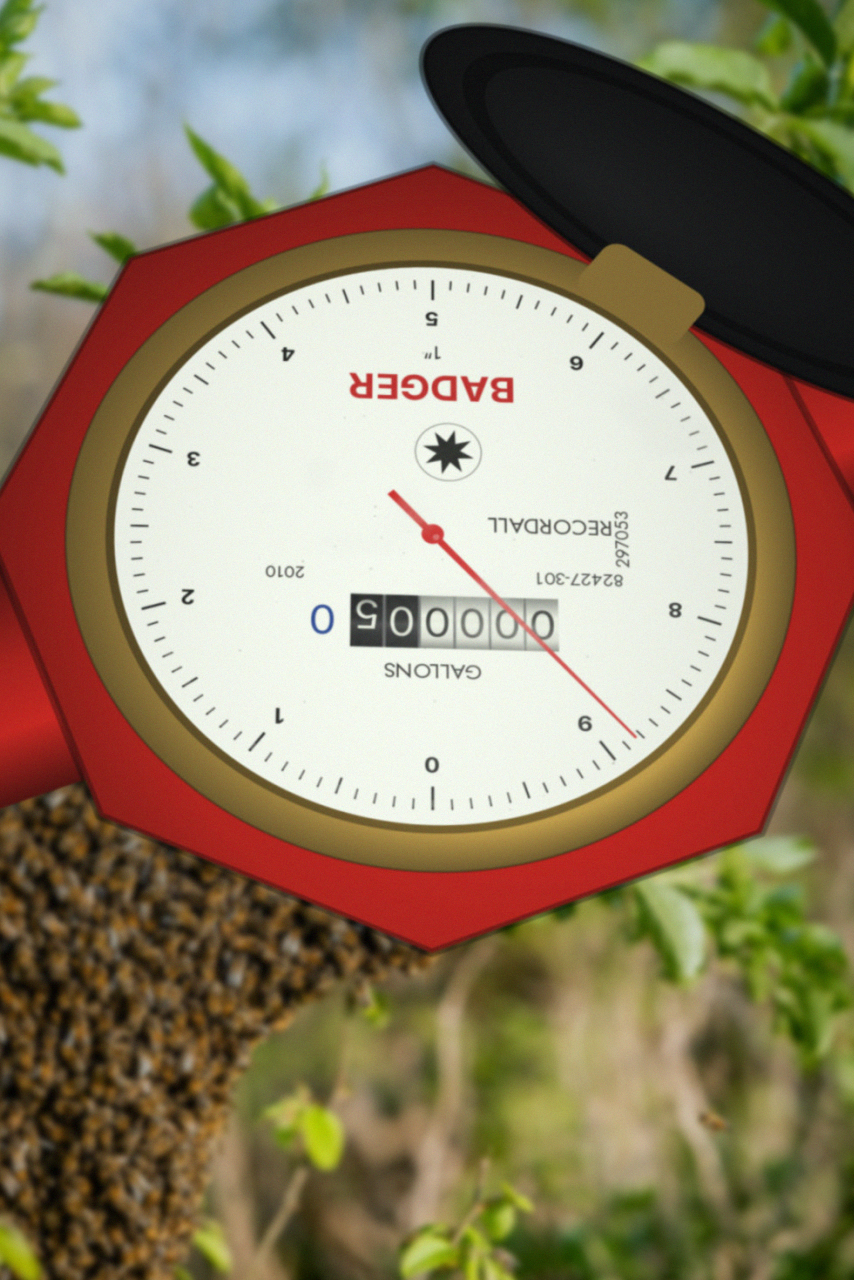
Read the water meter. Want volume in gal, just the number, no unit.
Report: 48.8
